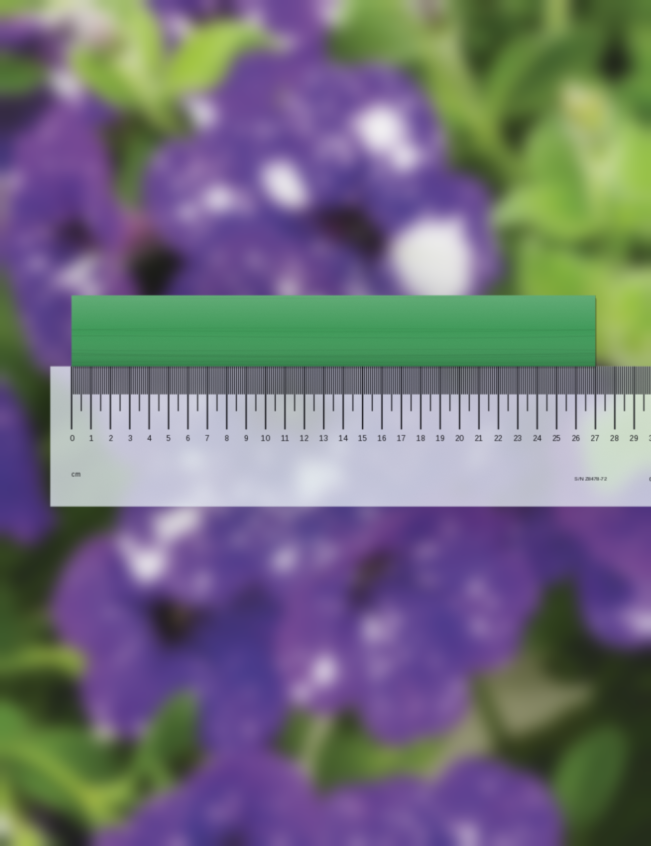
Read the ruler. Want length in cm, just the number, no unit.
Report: 27
